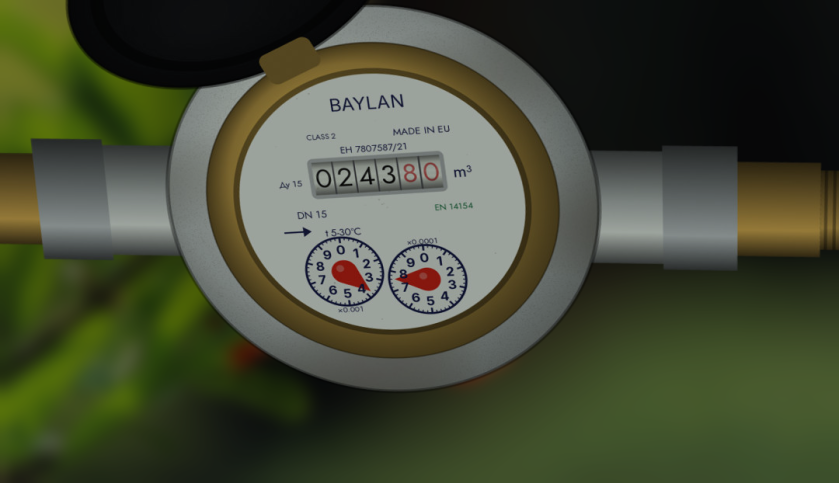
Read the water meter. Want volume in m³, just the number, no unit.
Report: 243.8037
